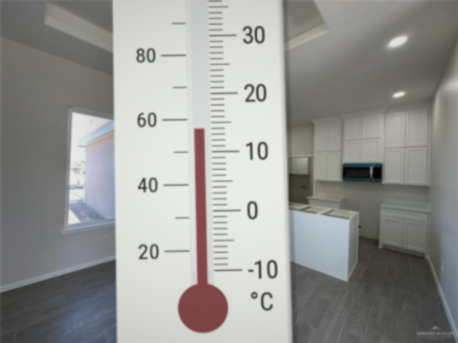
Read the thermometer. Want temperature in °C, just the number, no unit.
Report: 14
